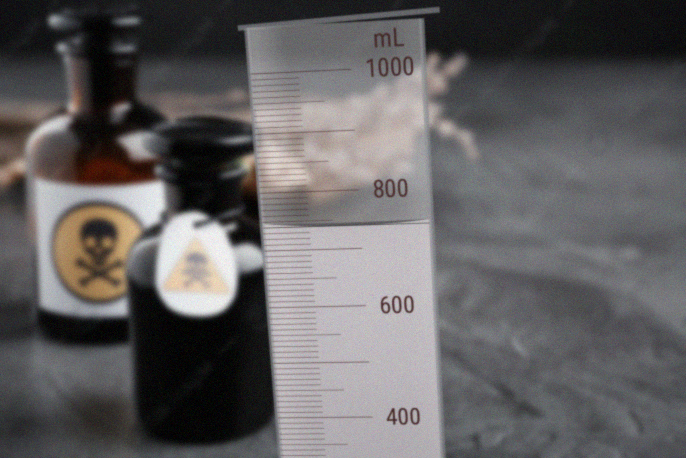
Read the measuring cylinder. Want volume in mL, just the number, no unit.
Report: 740
